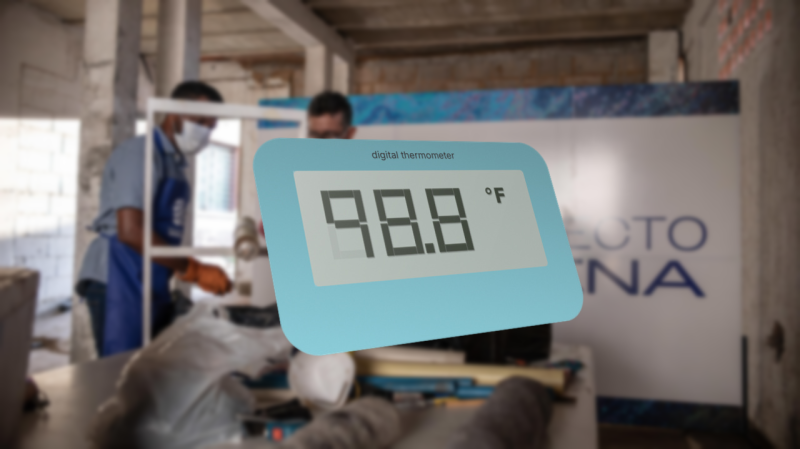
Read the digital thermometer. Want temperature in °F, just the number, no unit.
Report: 98.8
